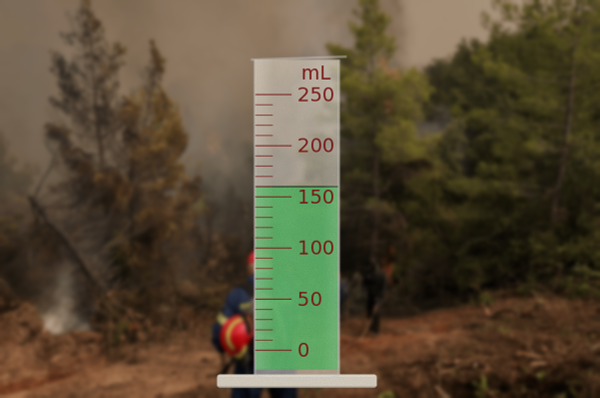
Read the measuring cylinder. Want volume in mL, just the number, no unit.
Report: 160
